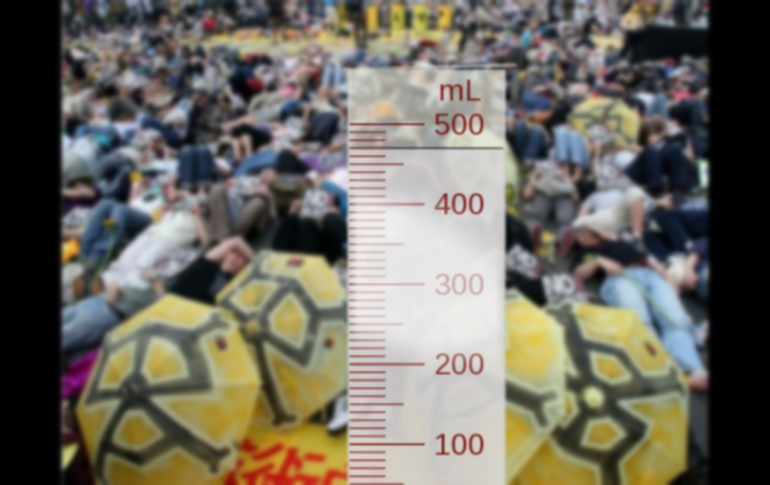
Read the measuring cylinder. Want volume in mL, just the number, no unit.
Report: 470
